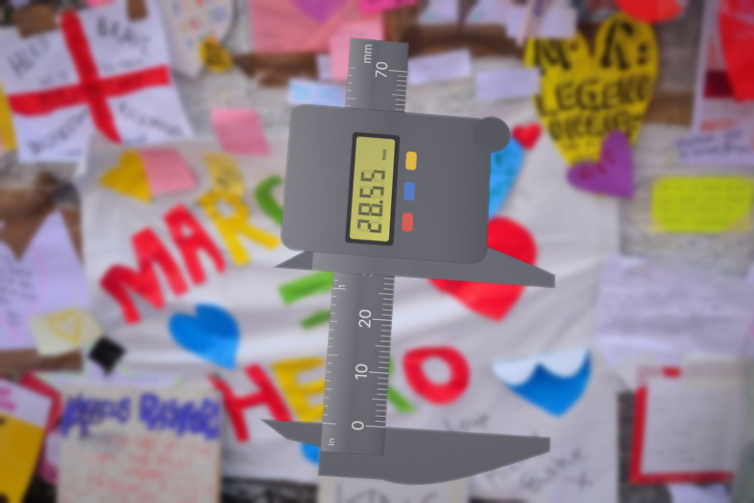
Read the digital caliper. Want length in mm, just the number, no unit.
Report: 28.55
